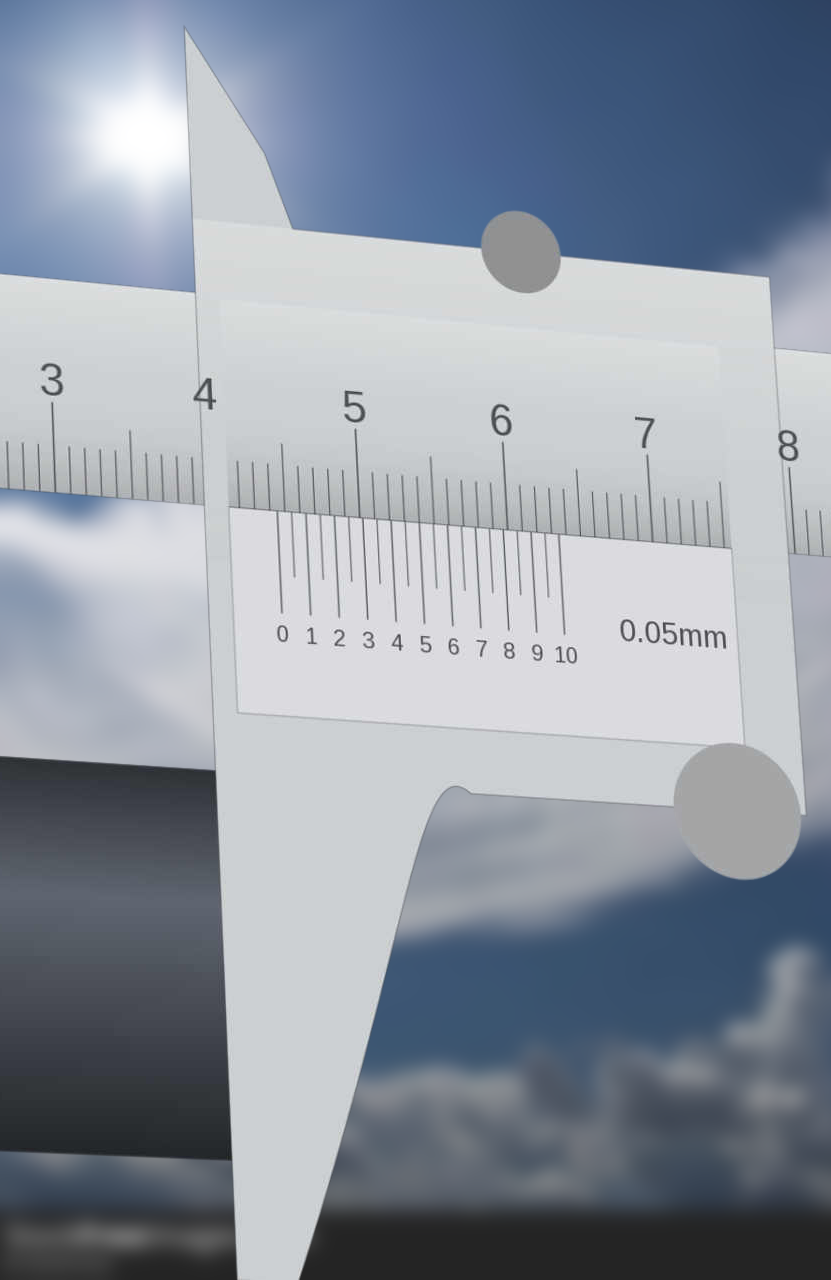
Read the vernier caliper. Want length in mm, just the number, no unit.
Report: 44.5
